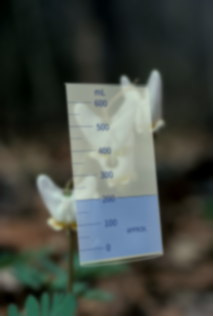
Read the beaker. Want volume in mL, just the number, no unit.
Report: 200
